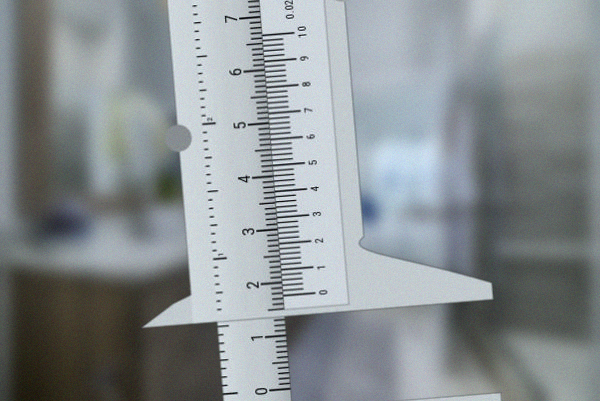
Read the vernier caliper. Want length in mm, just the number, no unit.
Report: 17.5
